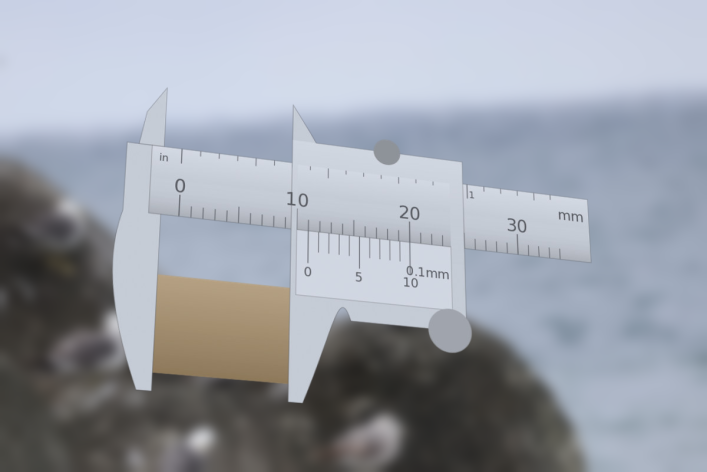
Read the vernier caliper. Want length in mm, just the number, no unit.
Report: 11.0
